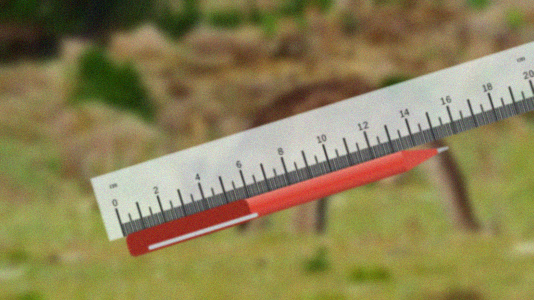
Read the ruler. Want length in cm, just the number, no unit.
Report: 15.5
